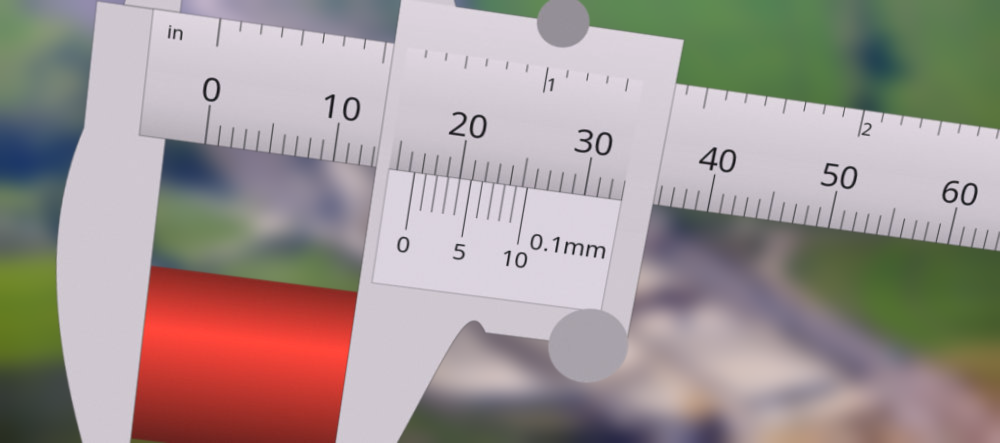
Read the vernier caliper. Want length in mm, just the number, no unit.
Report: 16.4
